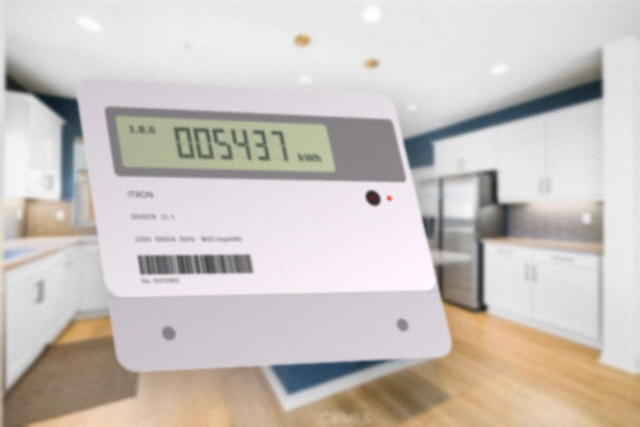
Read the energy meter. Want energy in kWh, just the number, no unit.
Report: 5437
